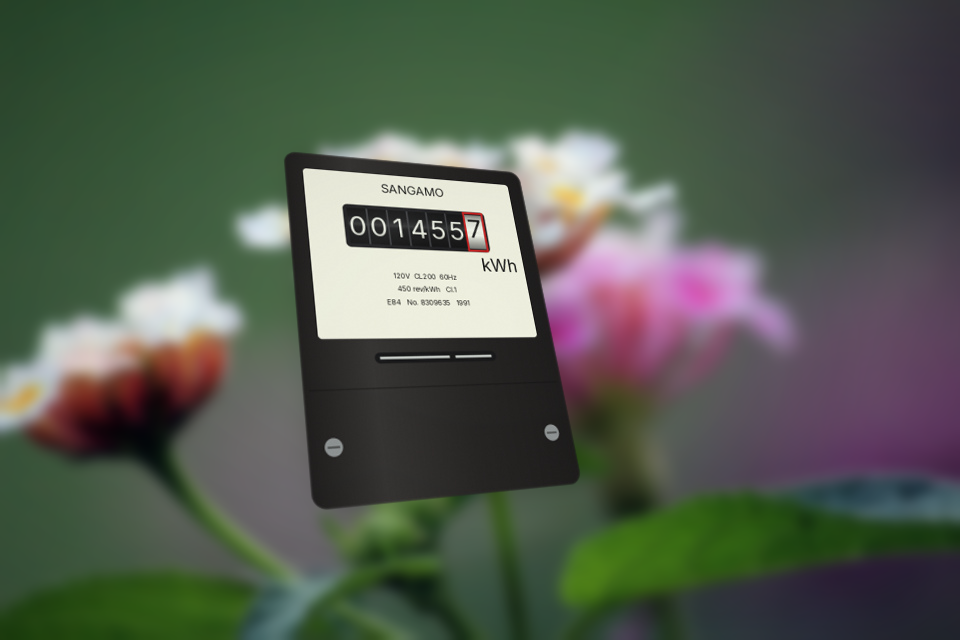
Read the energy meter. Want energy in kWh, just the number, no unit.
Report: 1455.7
